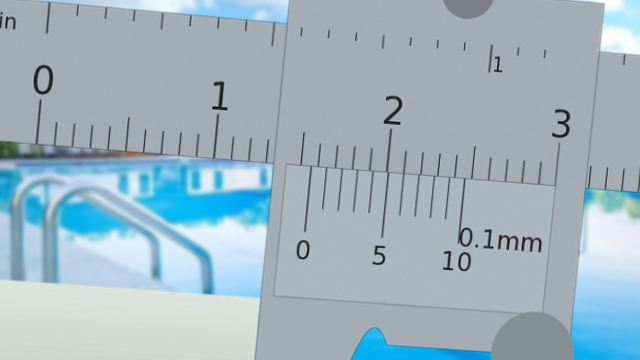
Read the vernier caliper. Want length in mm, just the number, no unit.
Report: 15.6
